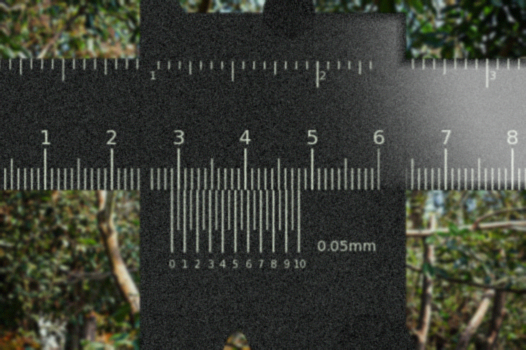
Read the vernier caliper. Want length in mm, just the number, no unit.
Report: 29.0
